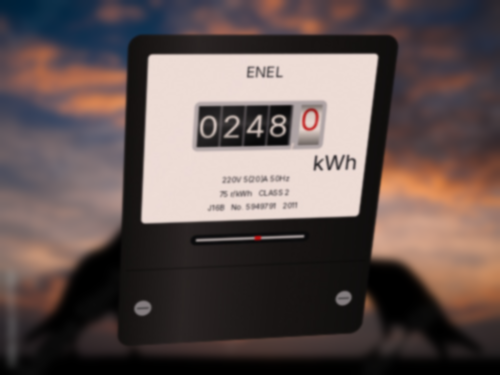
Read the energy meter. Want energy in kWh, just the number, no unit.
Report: 248.0
